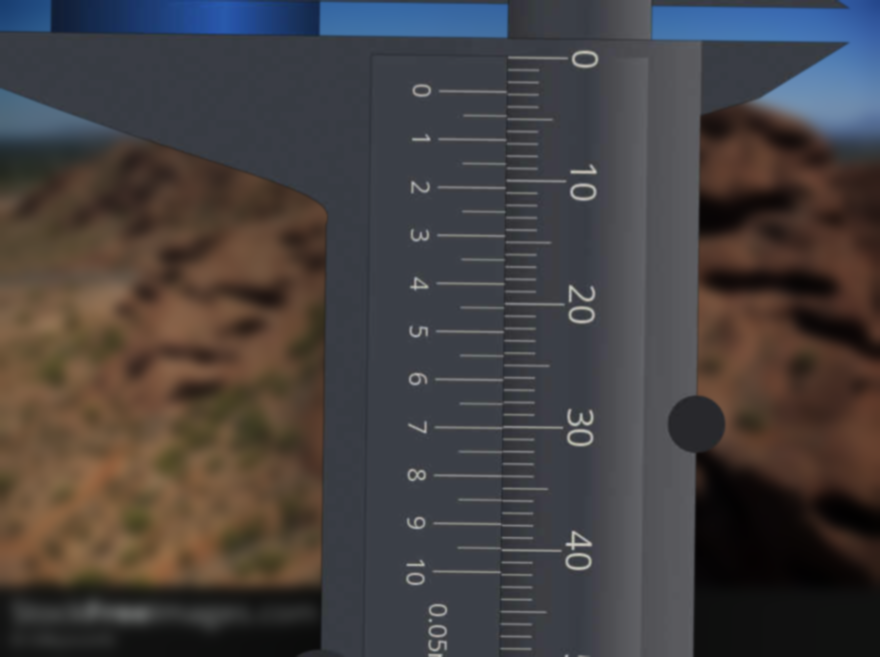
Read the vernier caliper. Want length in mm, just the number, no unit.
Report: 2.8
